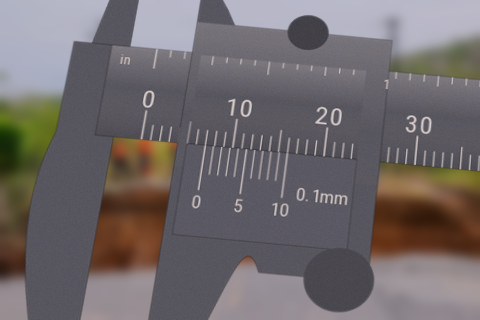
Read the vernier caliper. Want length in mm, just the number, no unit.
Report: 7.0
